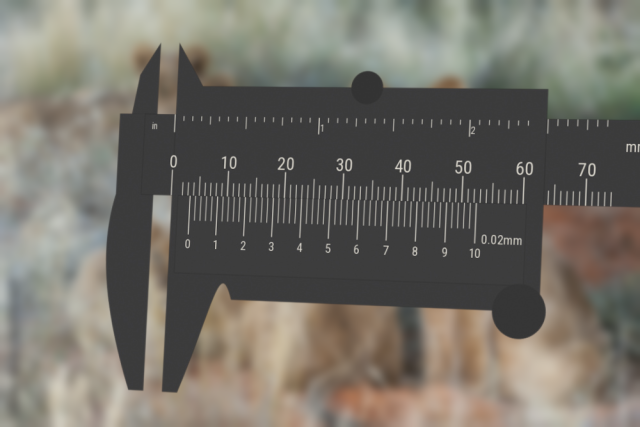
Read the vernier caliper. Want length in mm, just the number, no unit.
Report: 3.4
